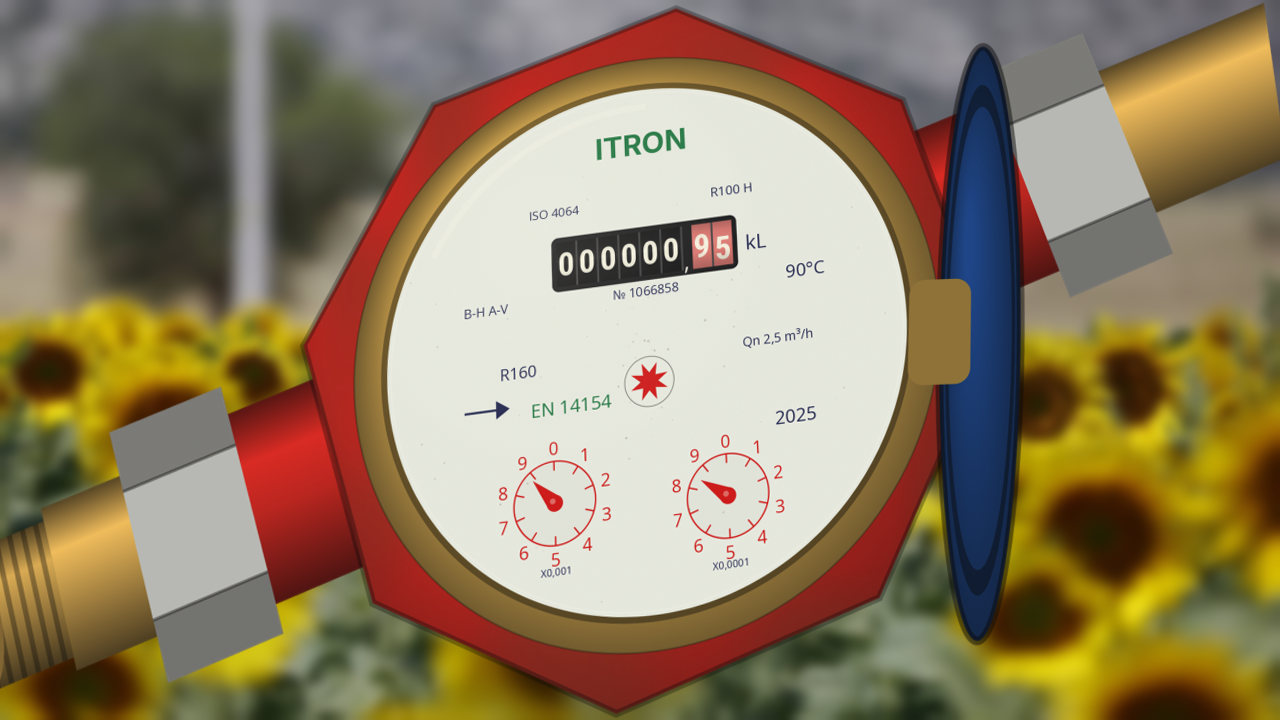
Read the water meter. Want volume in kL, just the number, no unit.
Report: 0.9488
